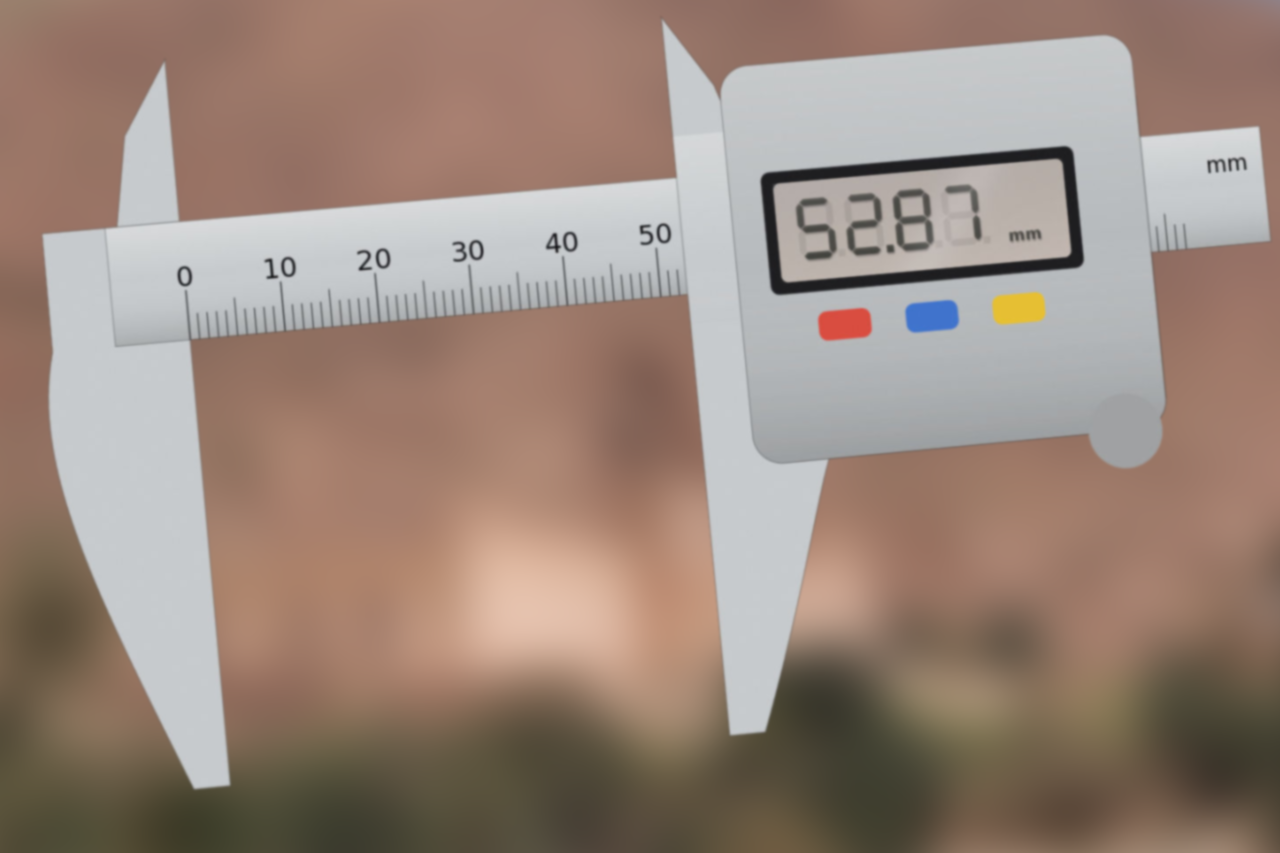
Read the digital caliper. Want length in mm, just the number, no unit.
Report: 52.87
